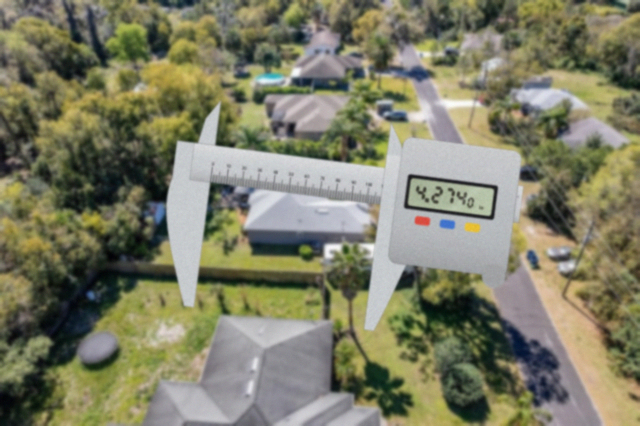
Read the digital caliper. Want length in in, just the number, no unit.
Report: 4.2740
